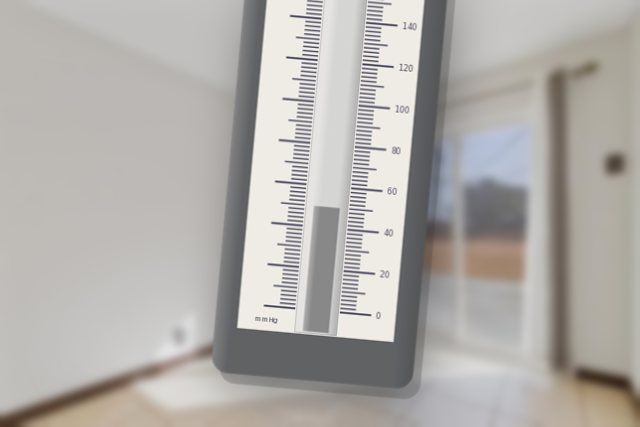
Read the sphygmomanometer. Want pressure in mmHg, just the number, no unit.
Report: 50
